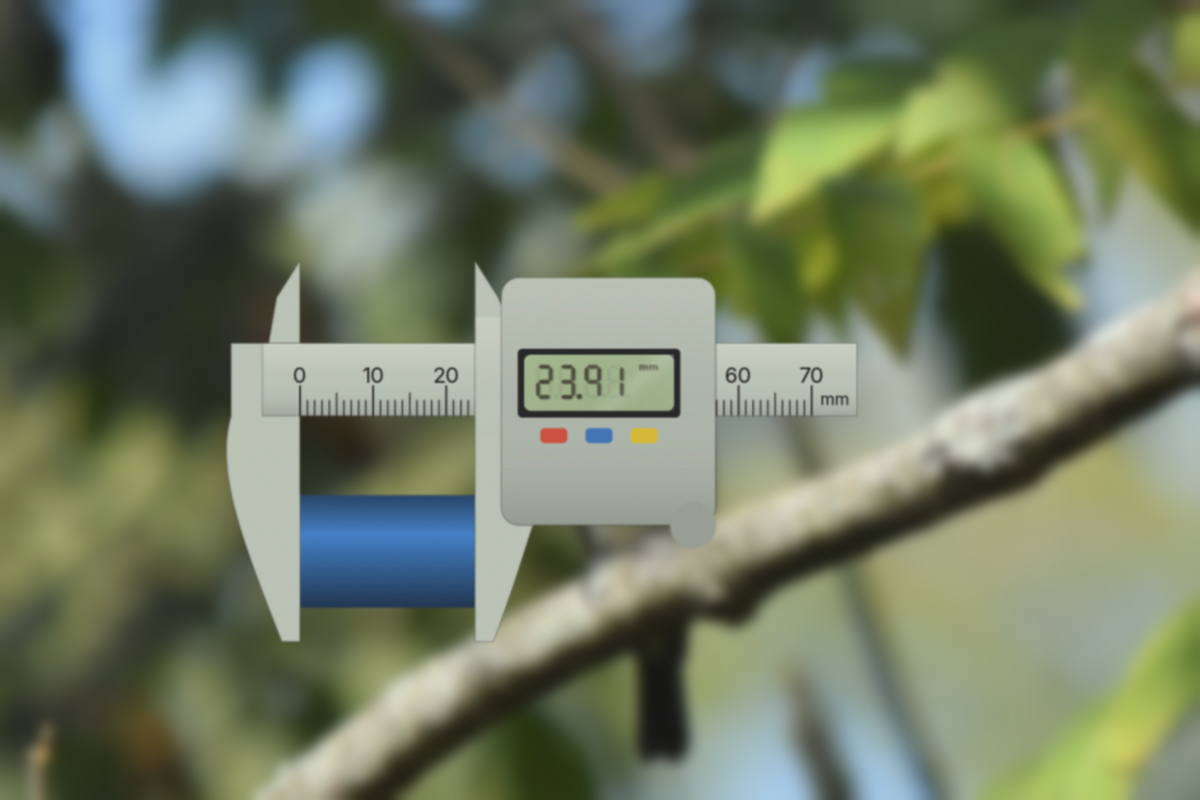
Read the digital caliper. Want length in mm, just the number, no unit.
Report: 23.91
